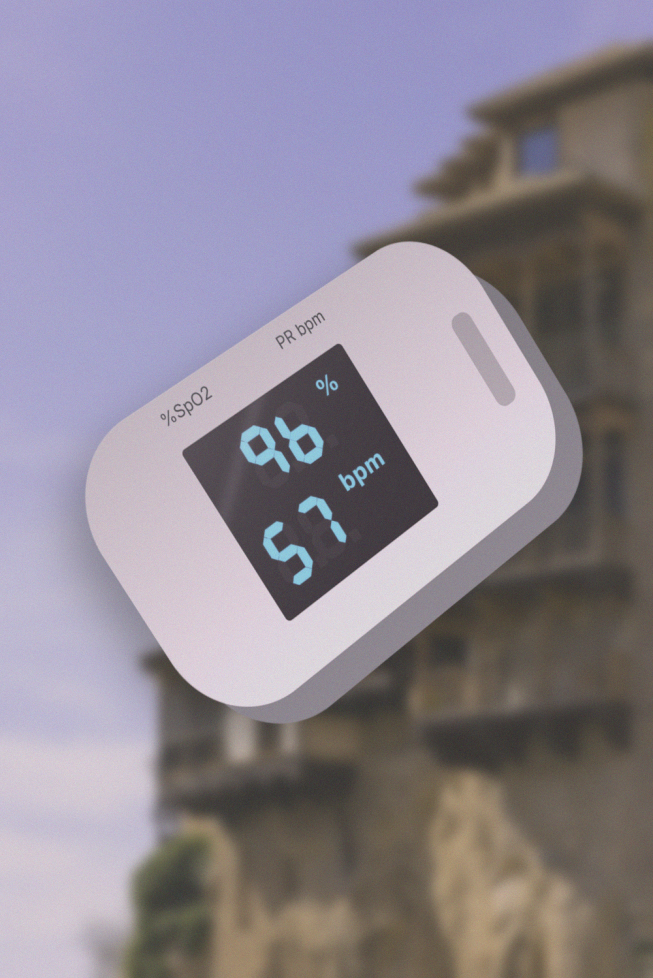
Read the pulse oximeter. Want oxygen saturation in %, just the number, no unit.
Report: 96
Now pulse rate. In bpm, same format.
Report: 57
